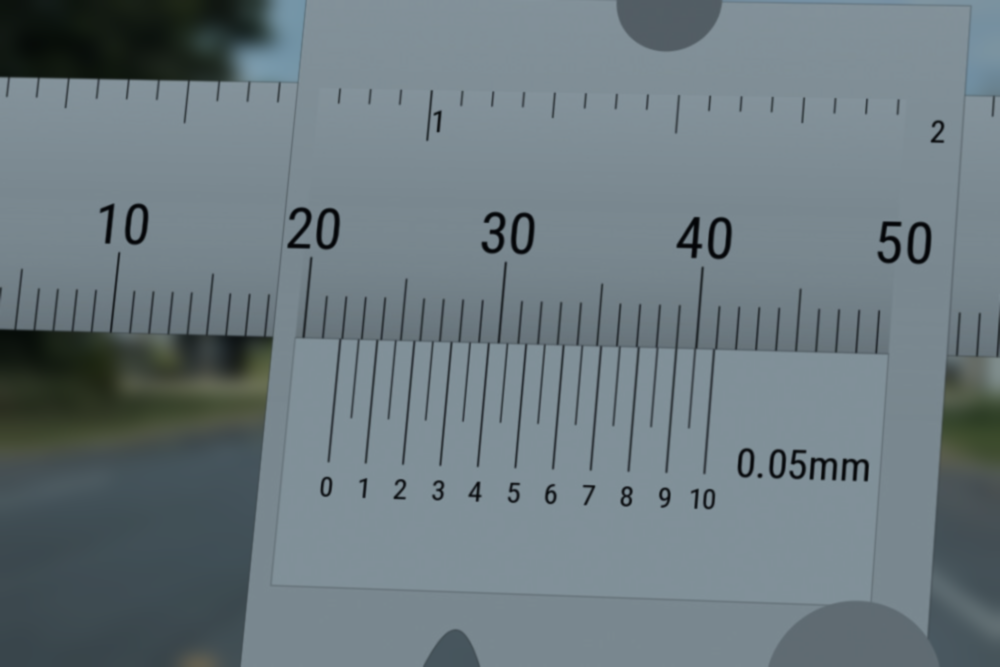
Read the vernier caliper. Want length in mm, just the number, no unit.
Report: 21.9
